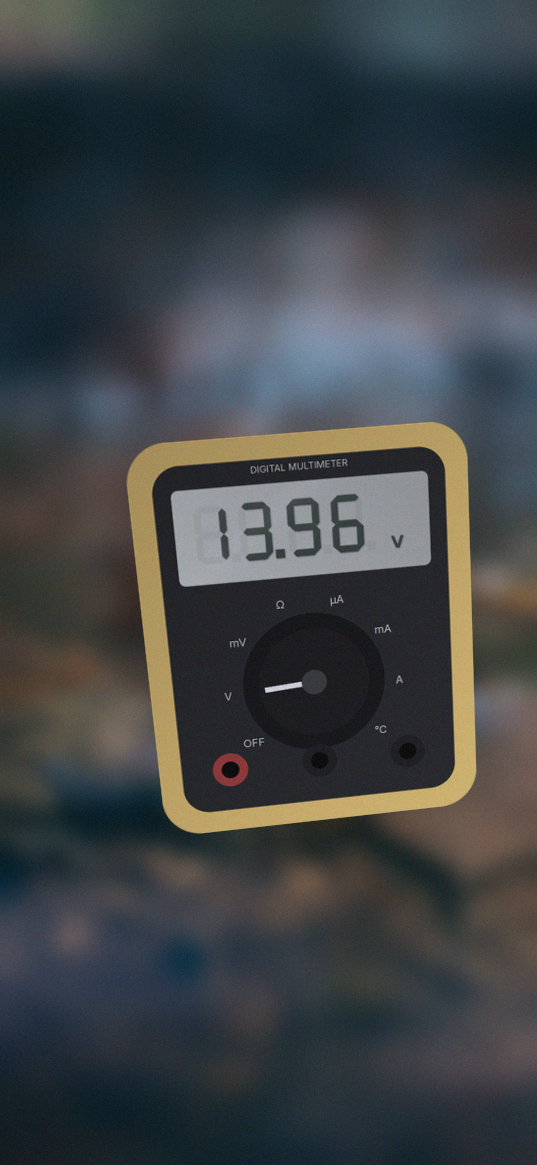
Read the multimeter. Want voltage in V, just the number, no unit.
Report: 13.96
